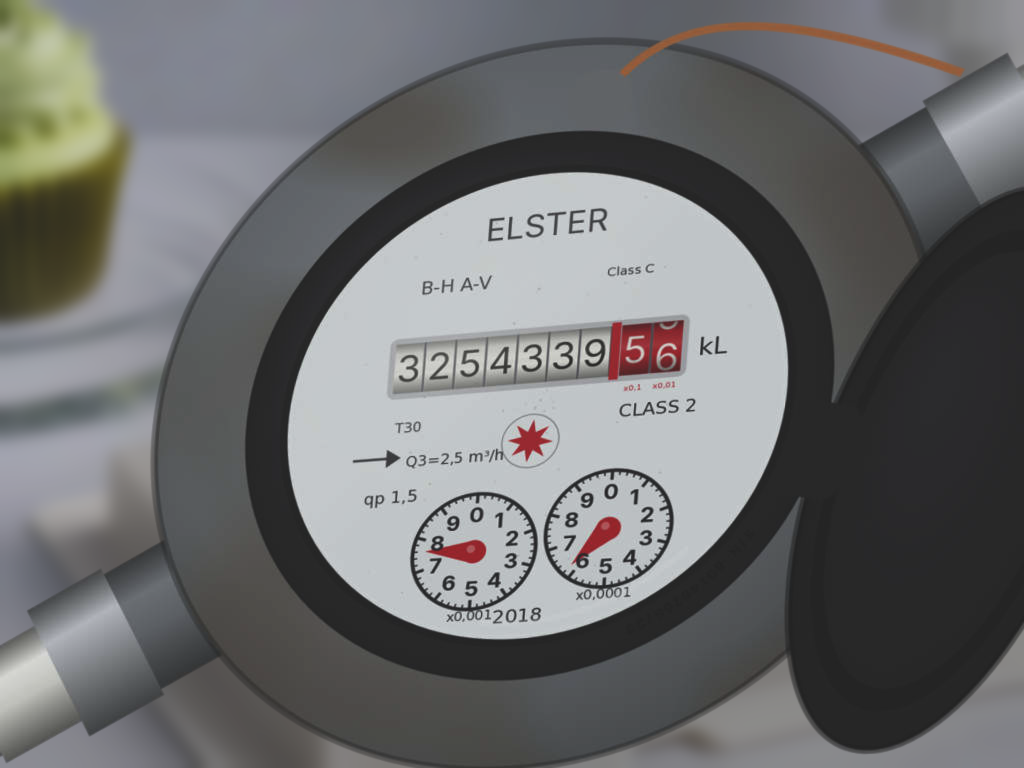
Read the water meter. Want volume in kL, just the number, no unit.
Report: 3254339.5576
